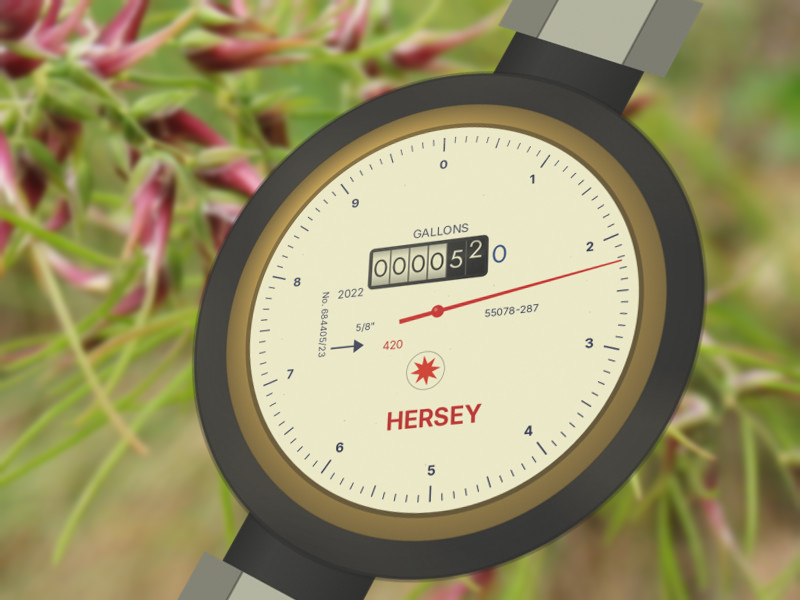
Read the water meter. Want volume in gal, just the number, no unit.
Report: 522.2
